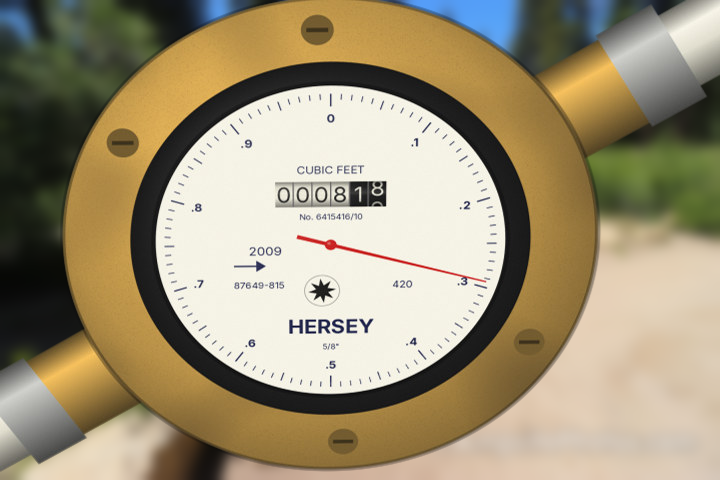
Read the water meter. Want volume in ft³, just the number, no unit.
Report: 818.29
